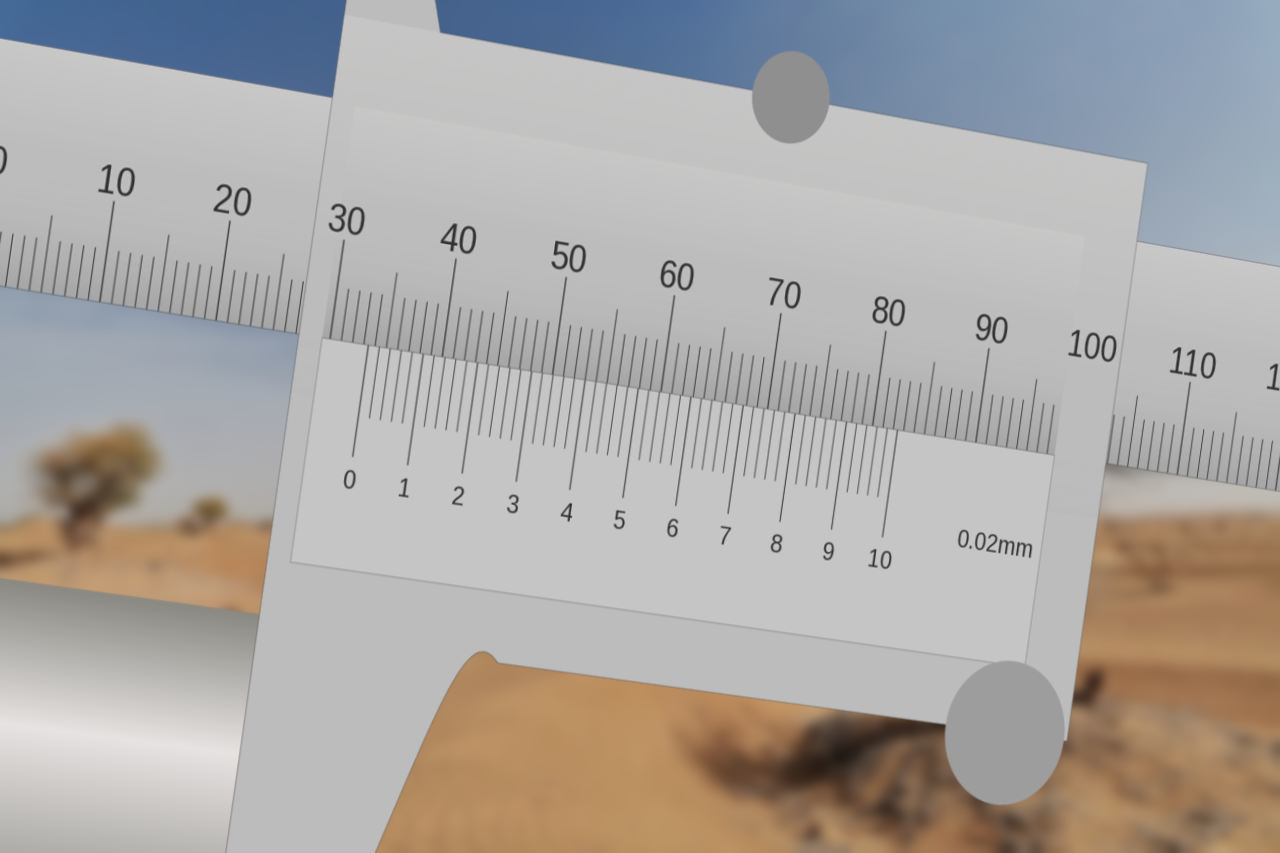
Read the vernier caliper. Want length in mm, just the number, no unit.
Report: 33.4
